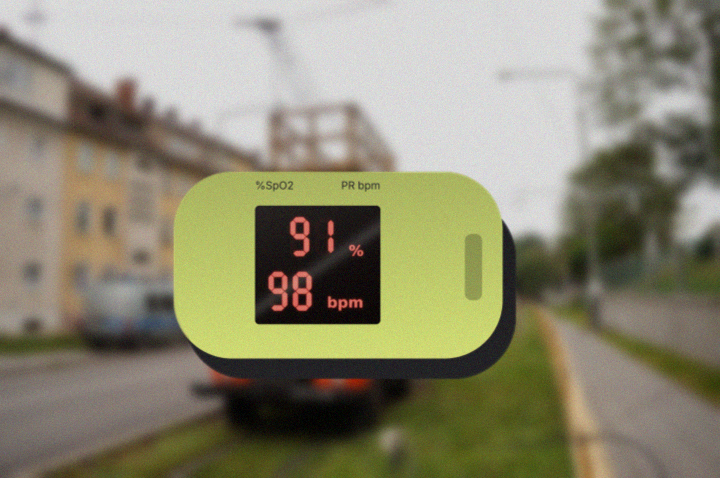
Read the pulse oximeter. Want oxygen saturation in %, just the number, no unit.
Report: 91
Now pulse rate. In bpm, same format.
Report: 98
